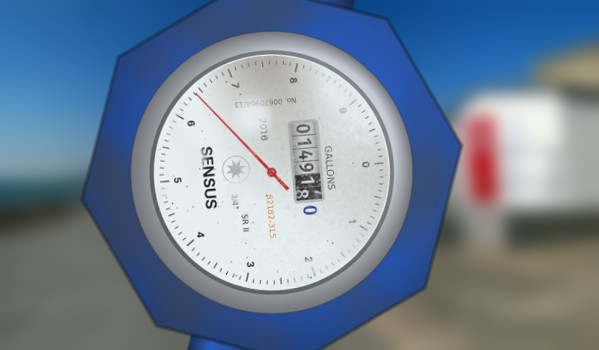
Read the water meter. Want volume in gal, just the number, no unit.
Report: 149176.4
